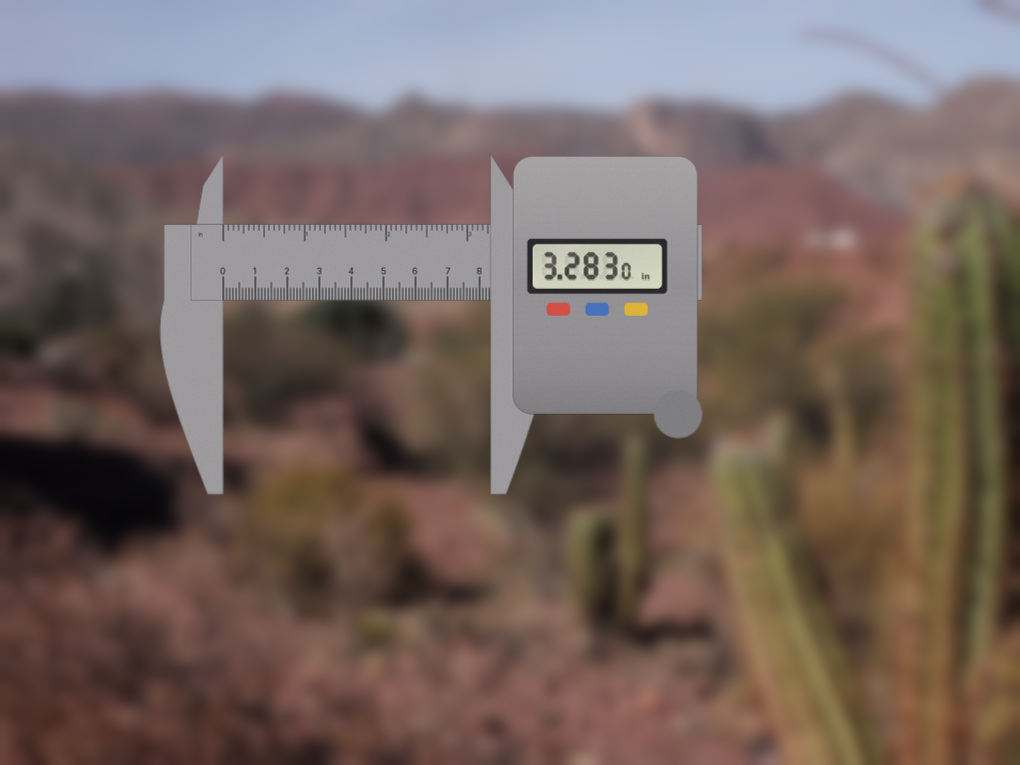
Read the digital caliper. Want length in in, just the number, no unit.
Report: 3.2830
